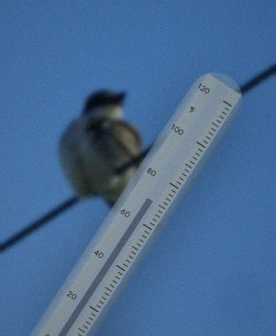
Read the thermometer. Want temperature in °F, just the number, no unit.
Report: 70
